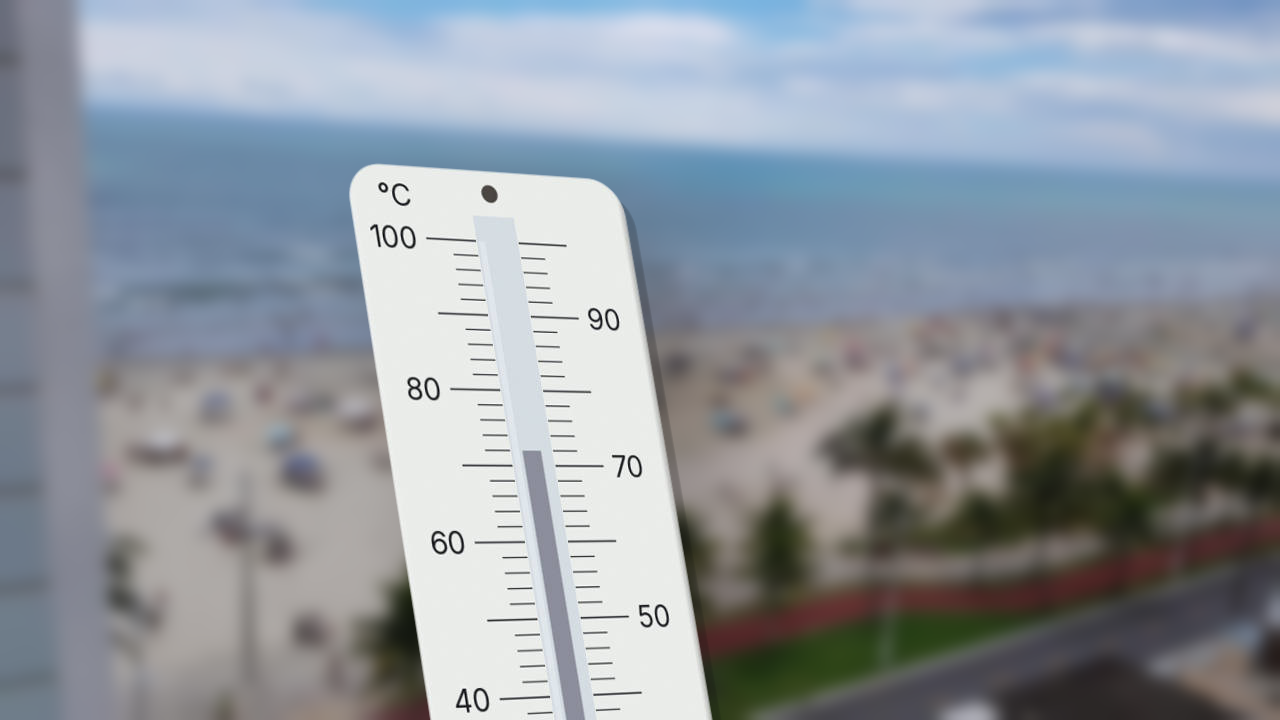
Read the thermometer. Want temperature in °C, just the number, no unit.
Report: 72
